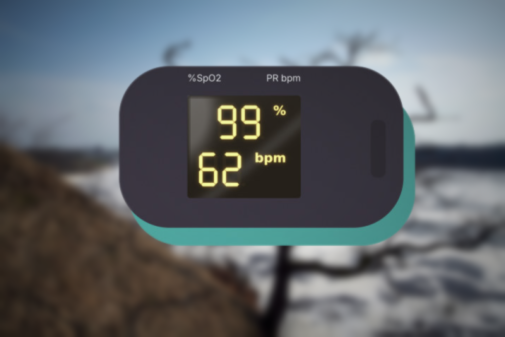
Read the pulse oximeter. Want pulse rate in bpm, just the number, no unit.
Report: 62
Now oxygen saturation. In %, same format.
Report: 99
